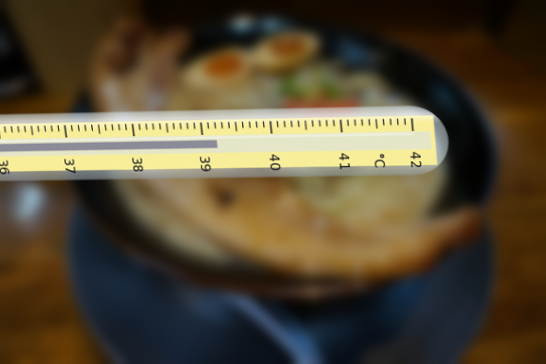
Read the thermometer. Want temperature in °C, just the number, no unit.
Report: 39.2
